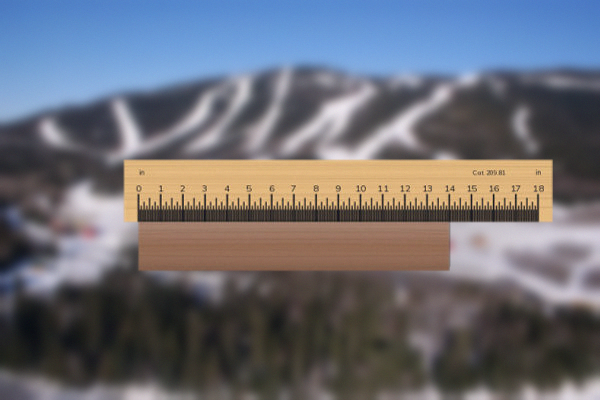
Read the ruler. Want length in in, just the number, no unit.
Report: 14
